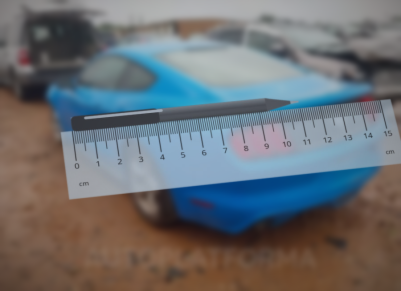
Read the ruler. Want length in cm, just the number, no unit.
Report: 11
